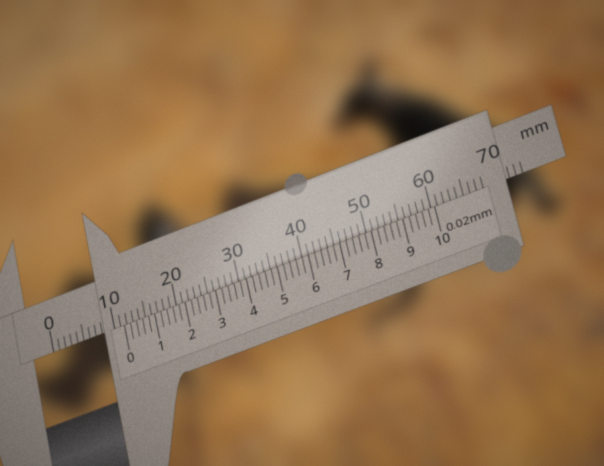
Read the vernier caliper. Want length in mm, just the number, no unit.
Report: 11.6
